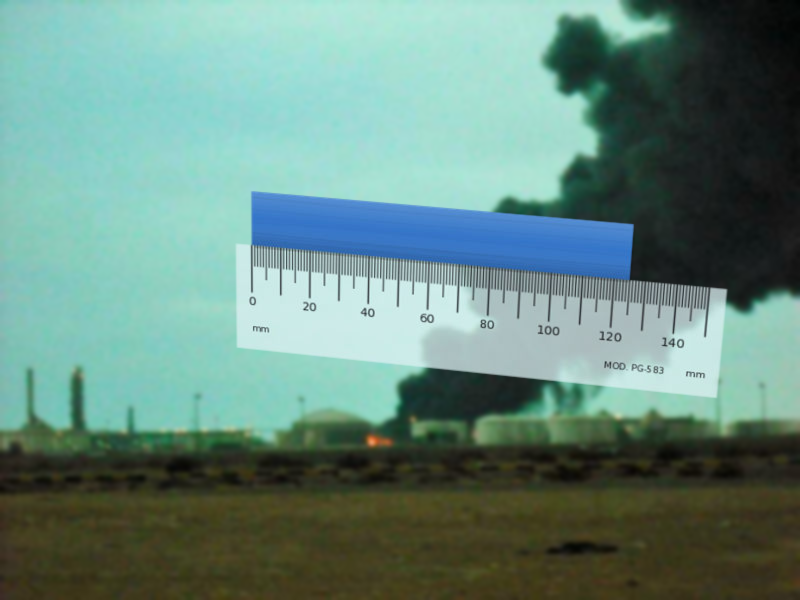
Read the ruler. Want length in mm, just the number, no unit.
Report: 125
